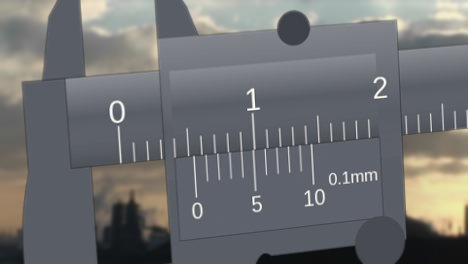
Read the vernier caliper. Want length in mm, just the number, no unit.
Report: 5.4
